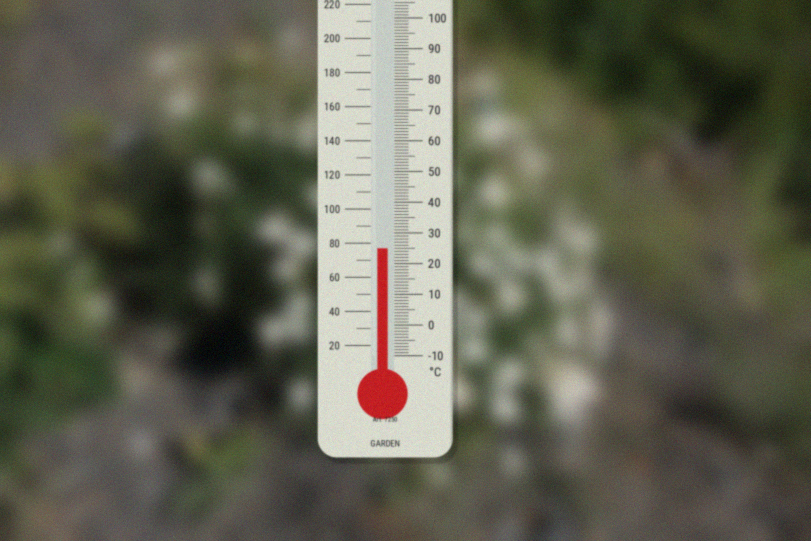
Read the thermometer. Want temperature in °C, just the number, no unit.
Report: 25
